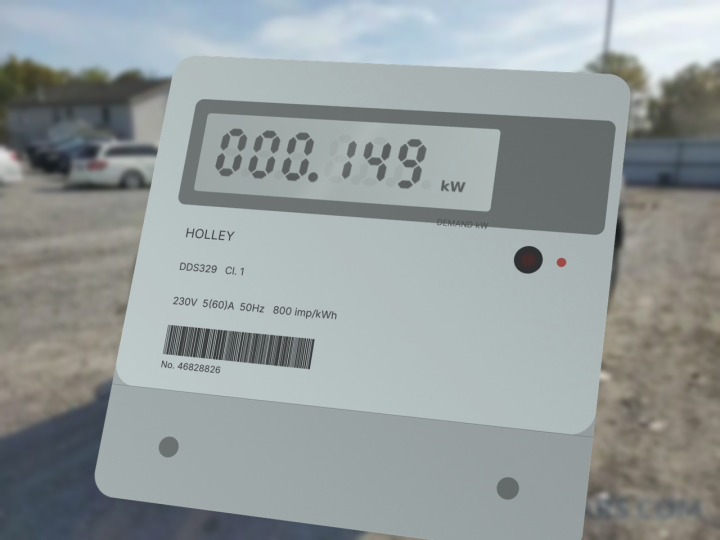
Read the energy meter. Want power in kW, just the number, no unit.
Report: 0.149
